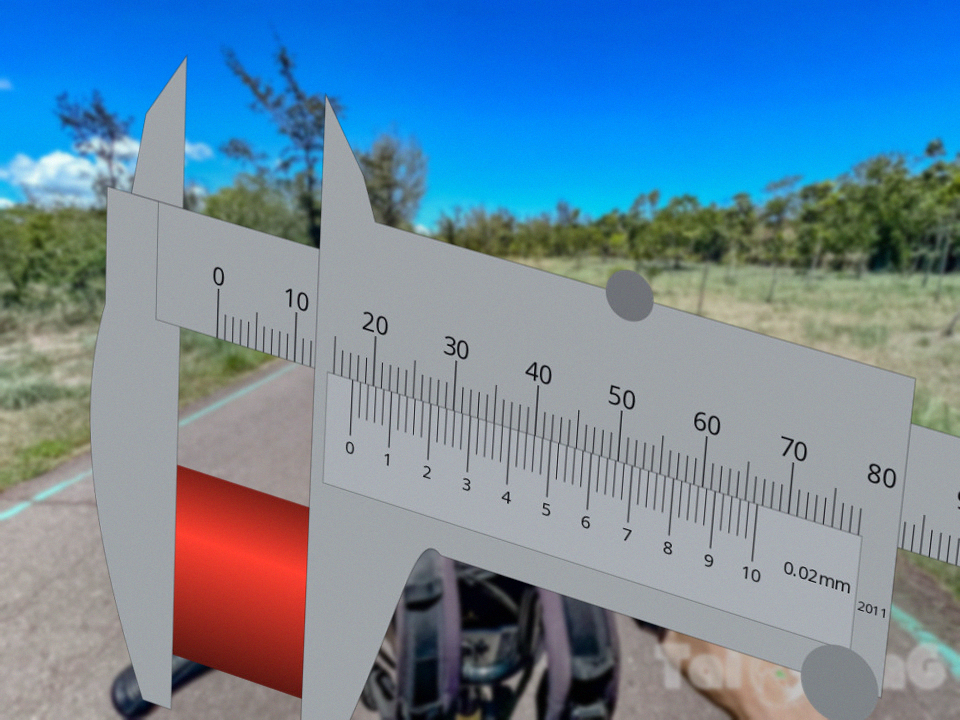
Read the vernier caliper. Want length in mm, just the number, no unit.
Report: 17.4
